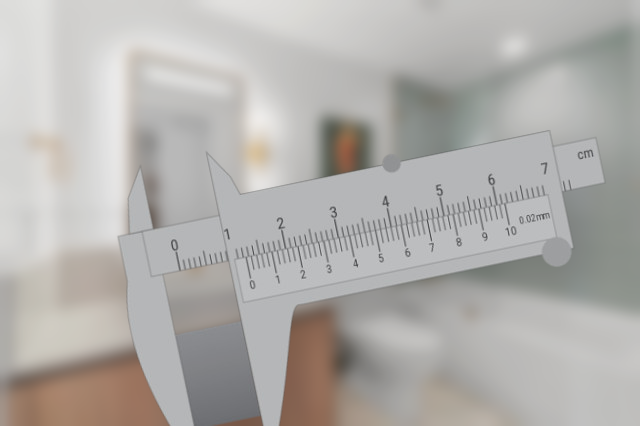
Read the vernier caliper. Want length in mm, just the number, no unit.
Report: 12.5
